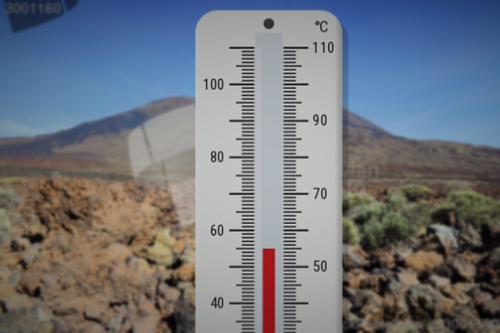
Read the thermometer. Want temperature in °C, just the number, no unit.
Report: 55
